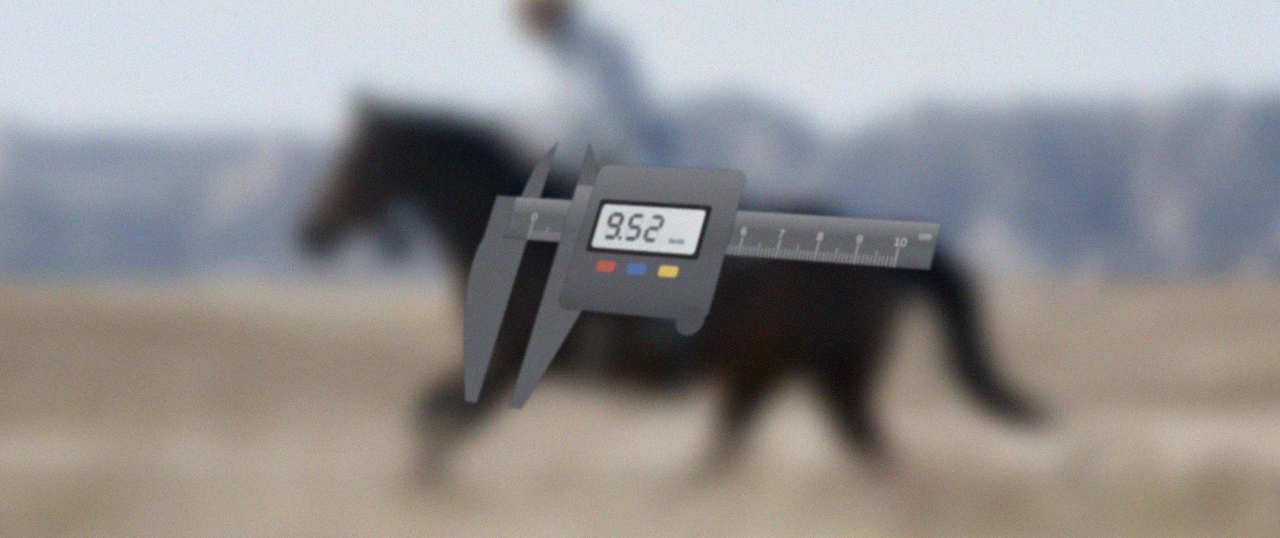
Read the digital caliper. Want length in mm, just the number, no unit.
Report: 9.52
